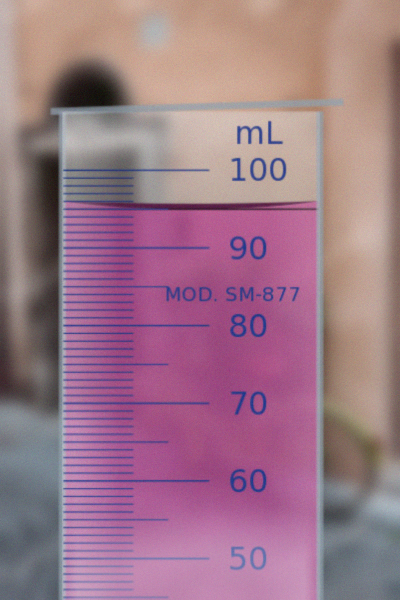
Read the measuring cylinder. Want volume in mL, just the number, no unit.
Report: 95
